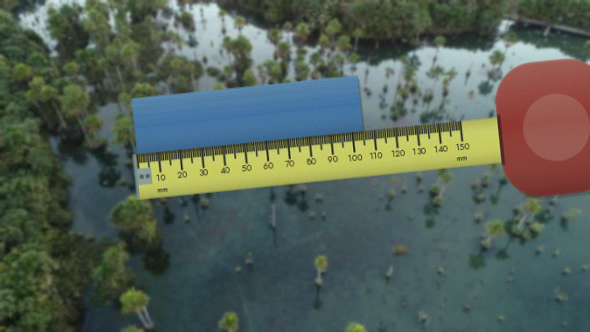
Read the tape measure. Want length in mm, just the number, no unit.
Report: 105
